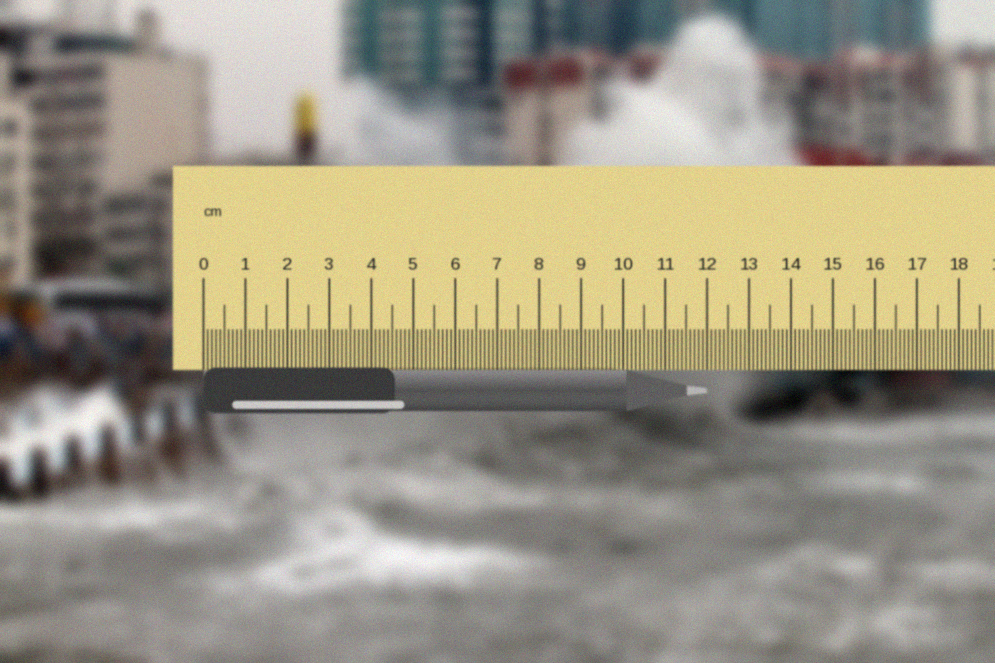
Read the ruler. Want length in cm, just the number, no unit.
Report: 12
